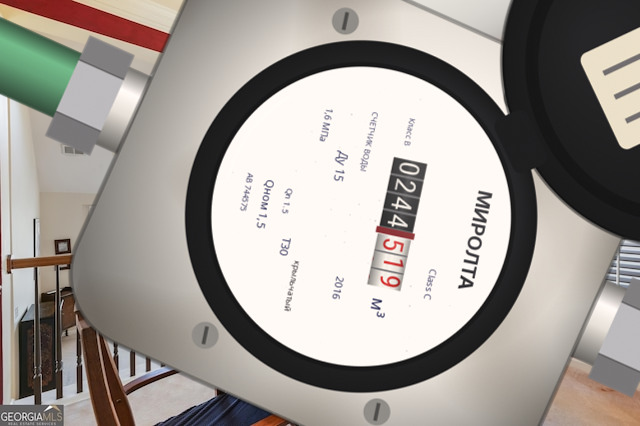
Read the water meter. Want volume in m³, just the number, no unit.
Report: 244.519
